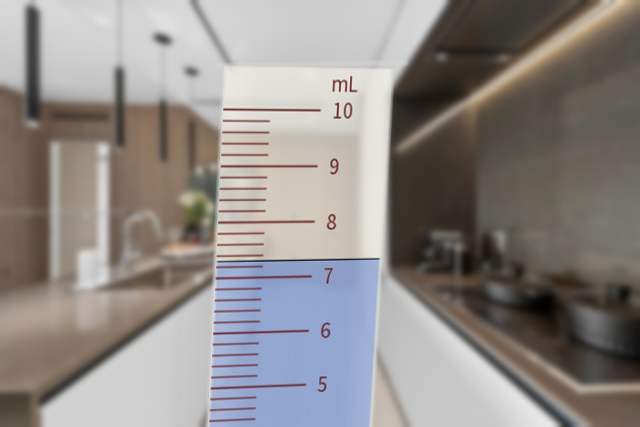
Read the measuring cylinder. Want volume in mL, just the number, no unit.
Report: 7.3
